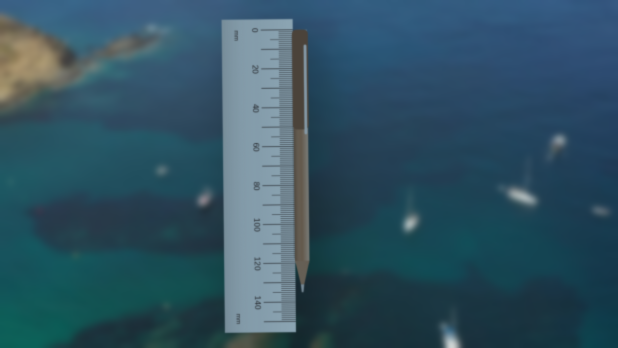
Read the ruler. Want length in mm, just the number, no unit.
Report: 135
